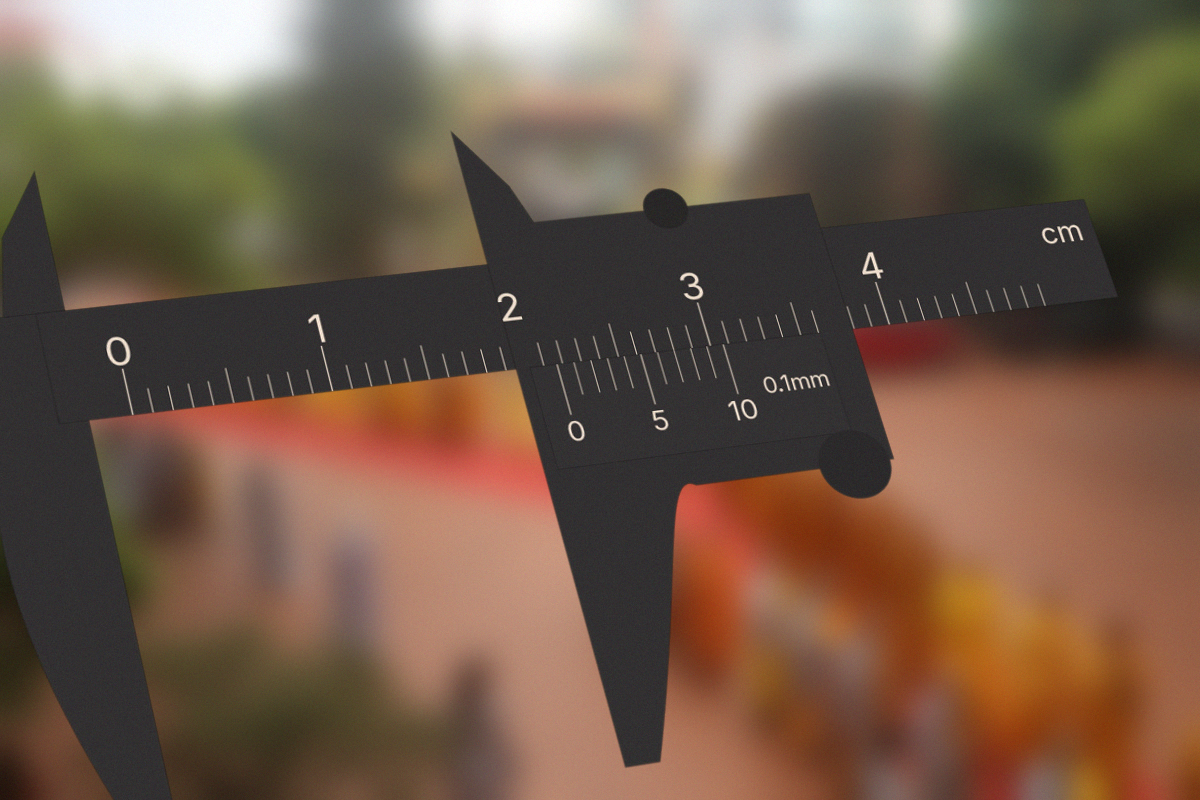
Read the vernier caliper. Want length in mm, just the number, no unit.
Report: 21.7
